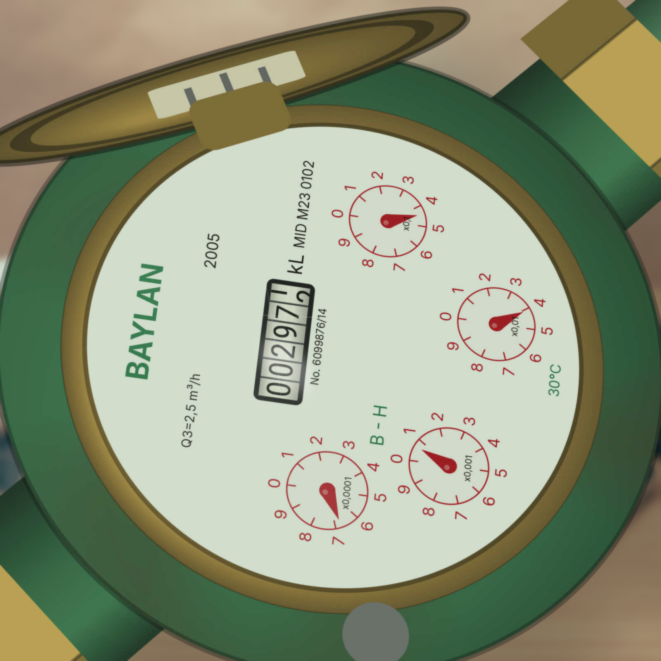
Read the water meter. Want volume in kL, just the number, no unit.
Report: 2971.4406
